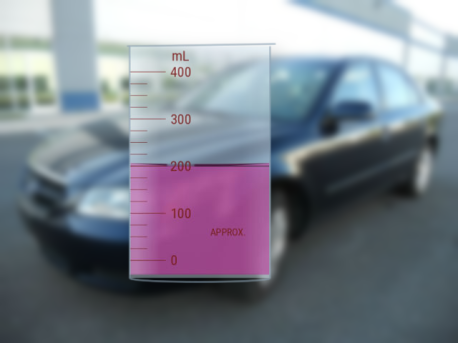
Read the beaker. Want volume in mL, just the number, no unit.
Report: 200
